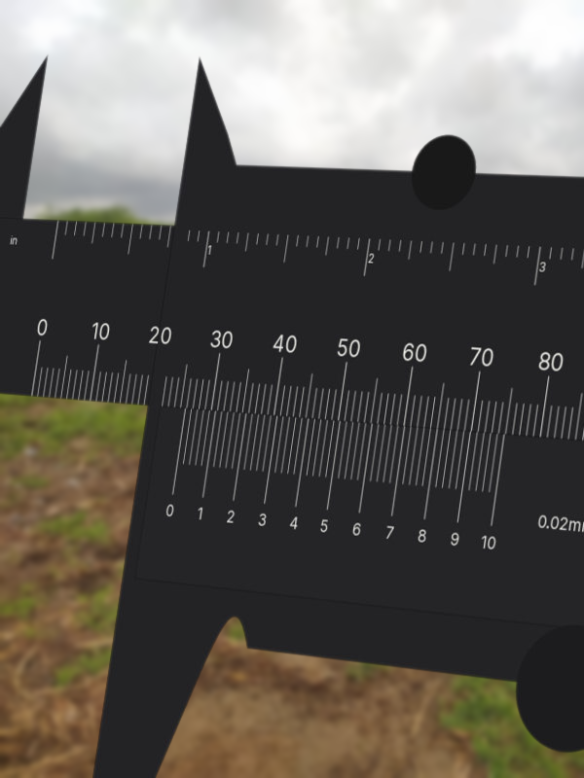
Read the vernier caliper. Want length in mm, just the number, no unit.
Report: 25.8
